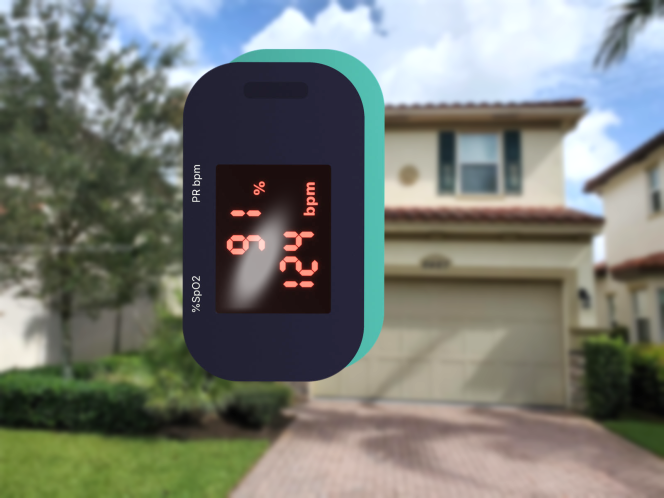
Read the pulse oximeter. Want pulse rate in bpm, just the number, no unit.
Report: 124
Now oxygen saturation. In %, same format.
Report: 91
